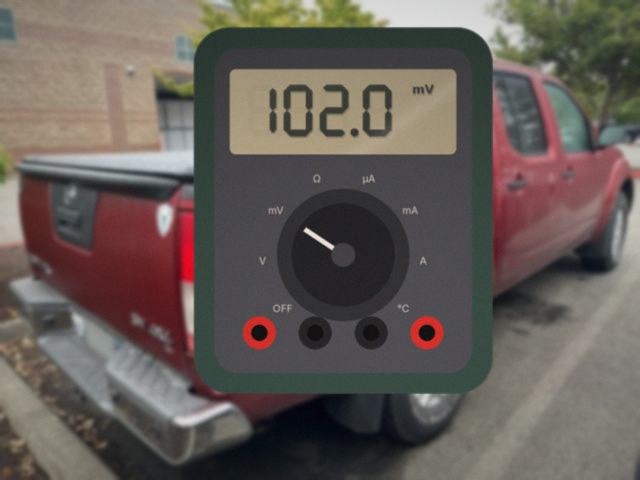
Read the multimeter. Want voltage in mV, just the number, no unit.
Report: 102.0
